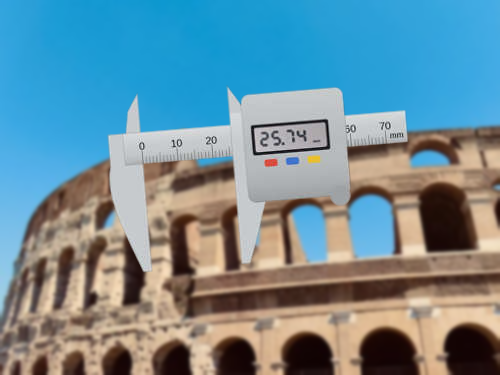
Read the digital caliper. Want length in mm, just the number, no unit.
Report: 25.74
